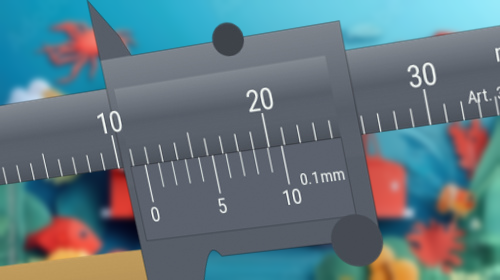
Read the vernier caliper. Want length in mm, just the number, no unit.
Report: 11.8
